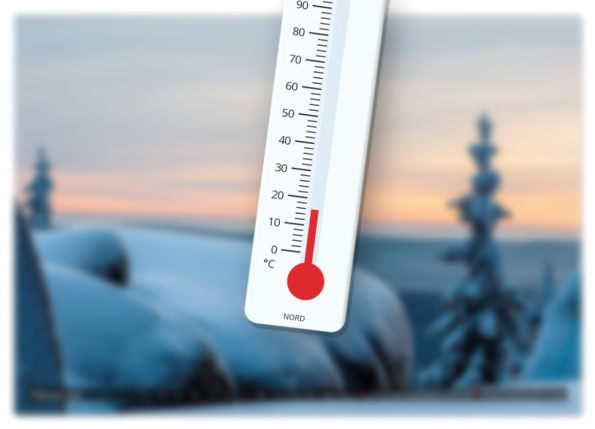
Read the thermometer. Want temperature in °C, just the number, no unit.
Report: 16
